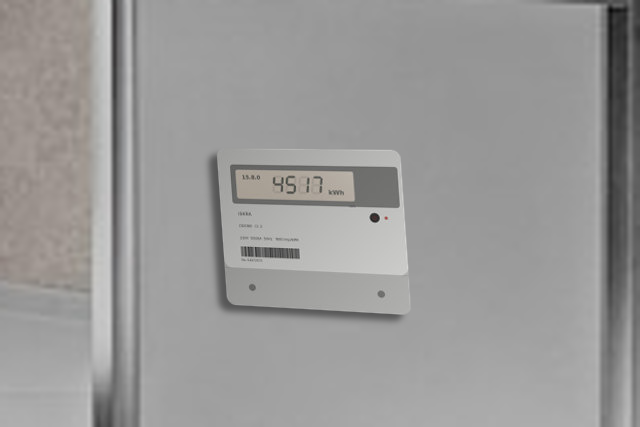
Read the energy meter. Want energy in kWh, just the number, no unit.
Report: 4517
